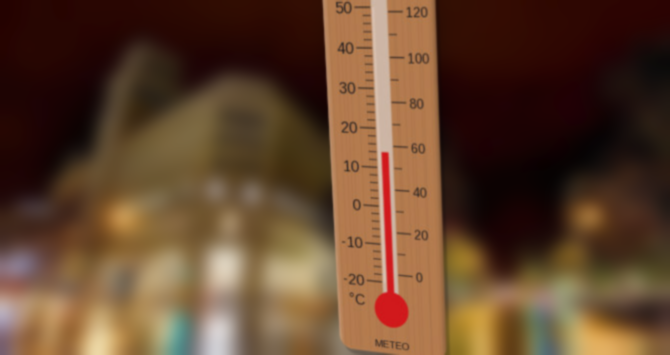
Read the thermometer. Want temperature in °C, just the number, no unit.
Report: 14
